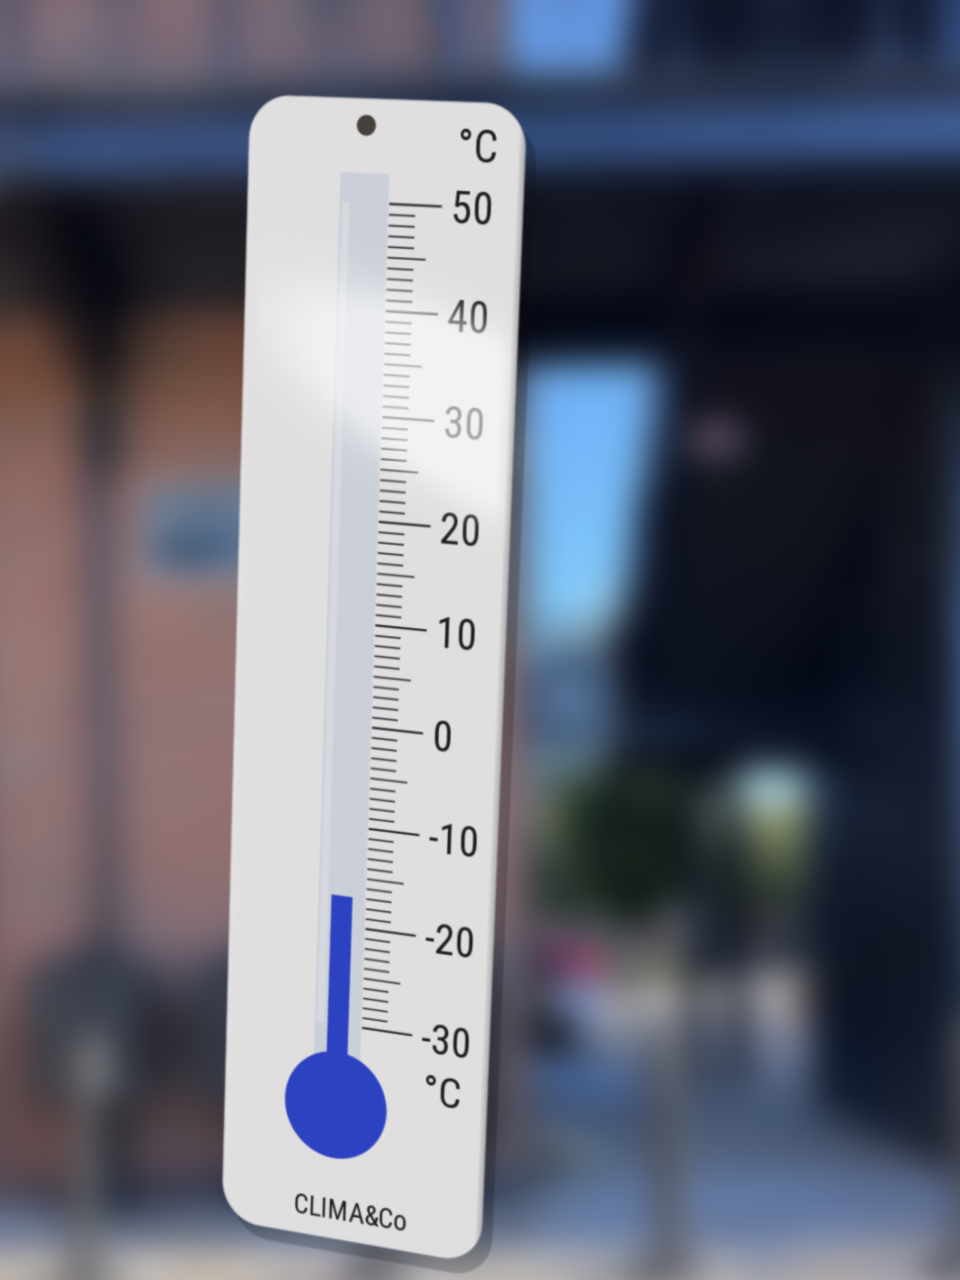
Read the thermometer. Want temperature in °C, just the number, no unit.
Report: -17
